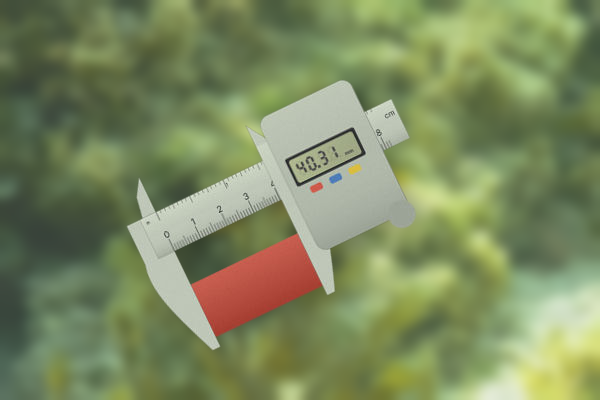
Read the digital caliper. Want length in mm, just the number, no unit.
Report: 40.31
